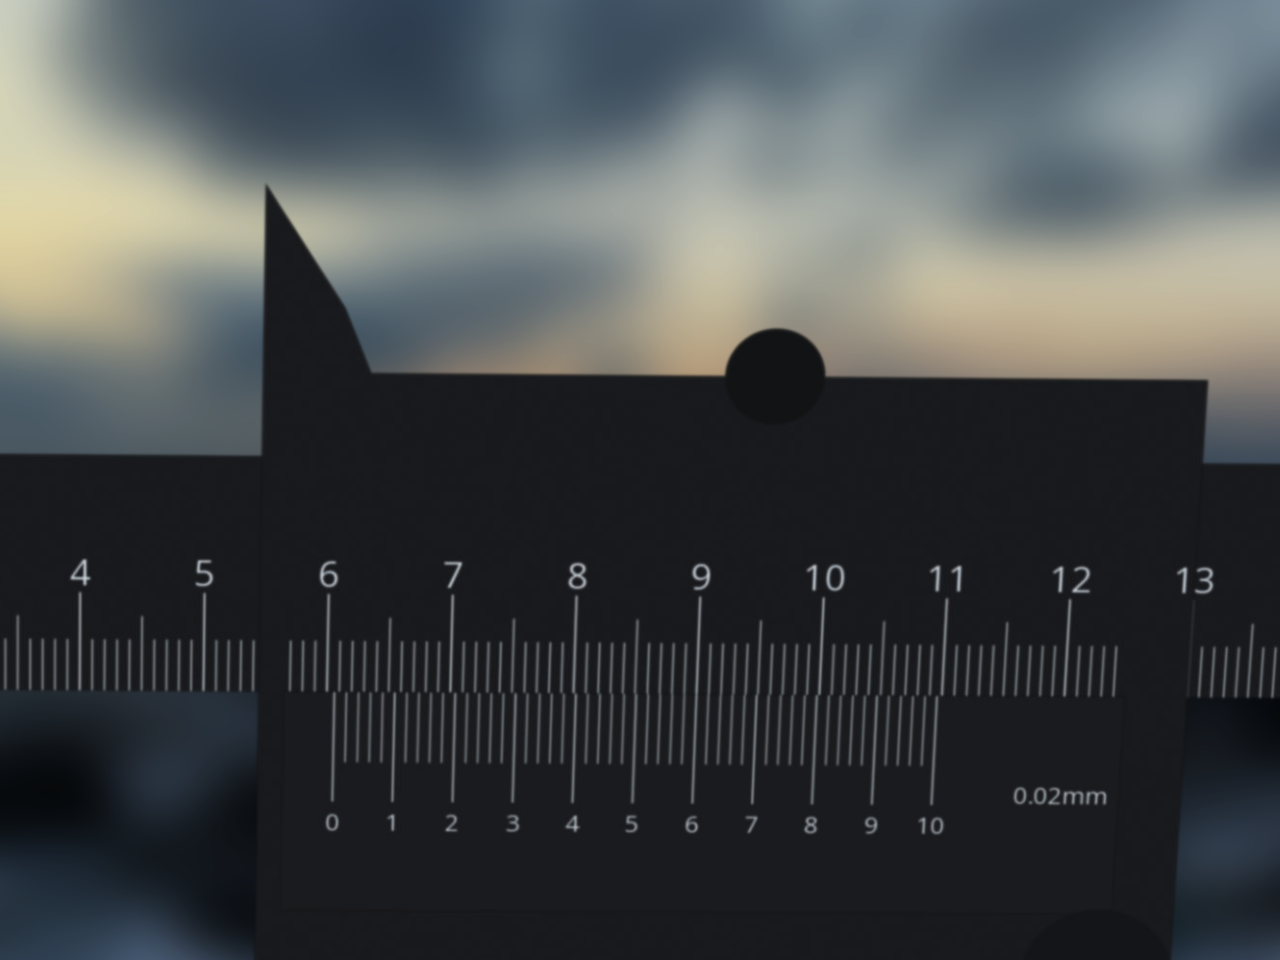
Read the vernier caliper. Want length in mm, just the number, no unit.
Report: 60.6
